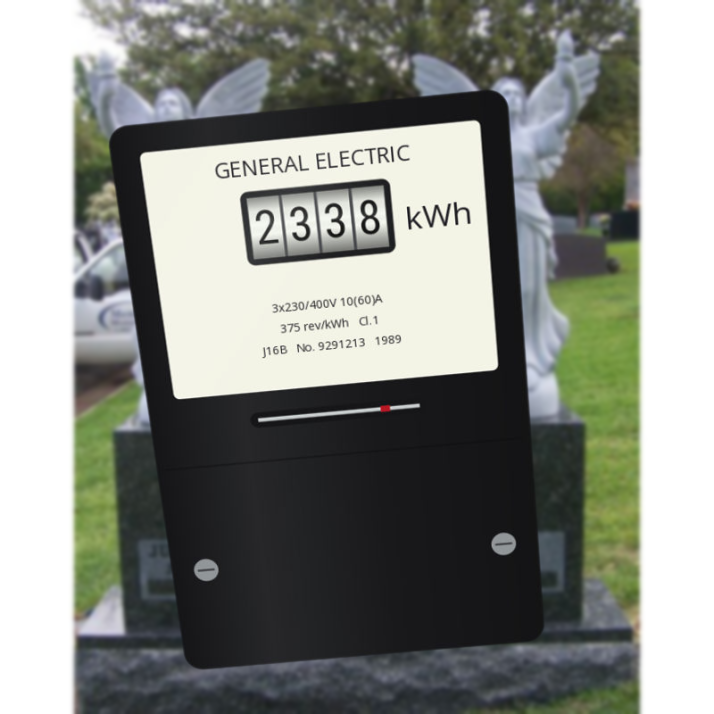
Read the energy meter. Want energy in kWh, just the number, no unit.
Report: 2338
